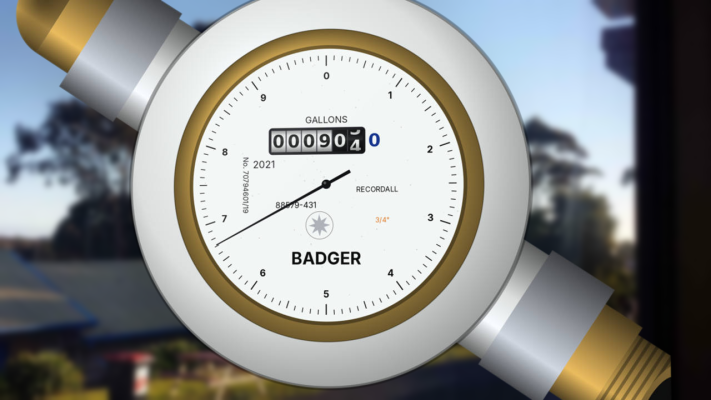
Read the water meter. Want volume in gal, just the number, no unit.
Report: 9036.7
